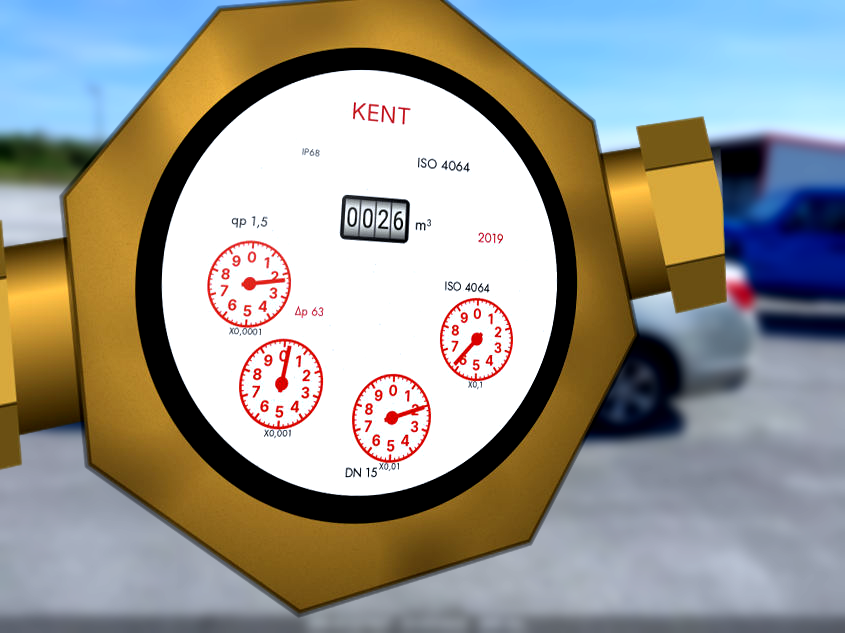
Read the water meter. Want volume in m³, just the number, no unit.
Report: 26.6202
